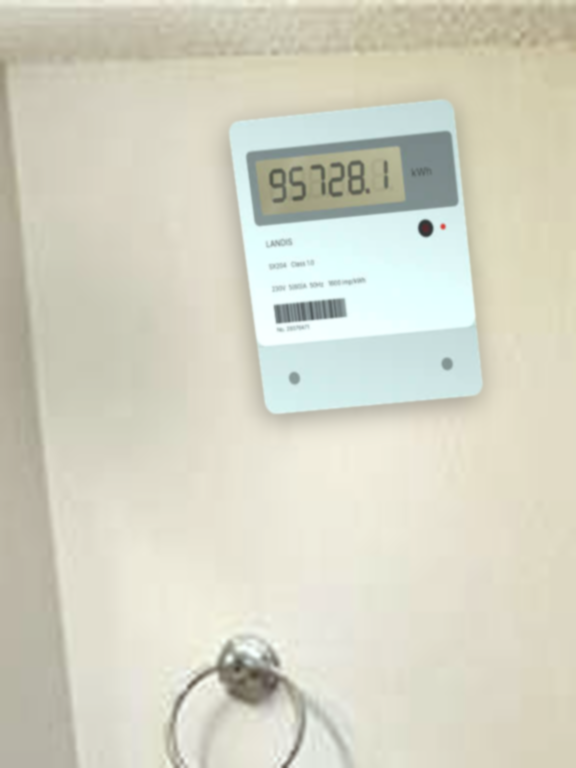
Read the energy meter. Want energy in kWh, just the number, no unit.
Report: 95728.1
